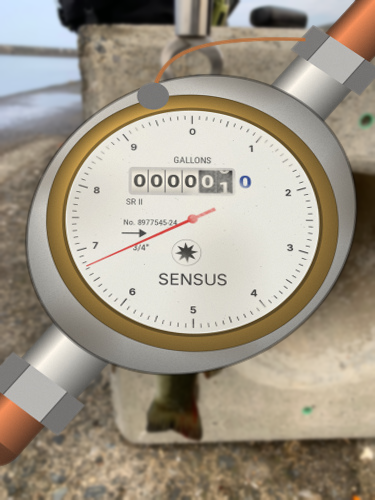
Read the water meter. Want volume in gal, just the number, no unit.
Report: 6.7
